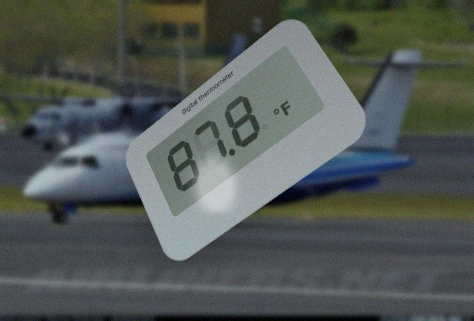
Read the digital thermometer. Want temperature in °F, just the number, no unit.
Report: 87.8
